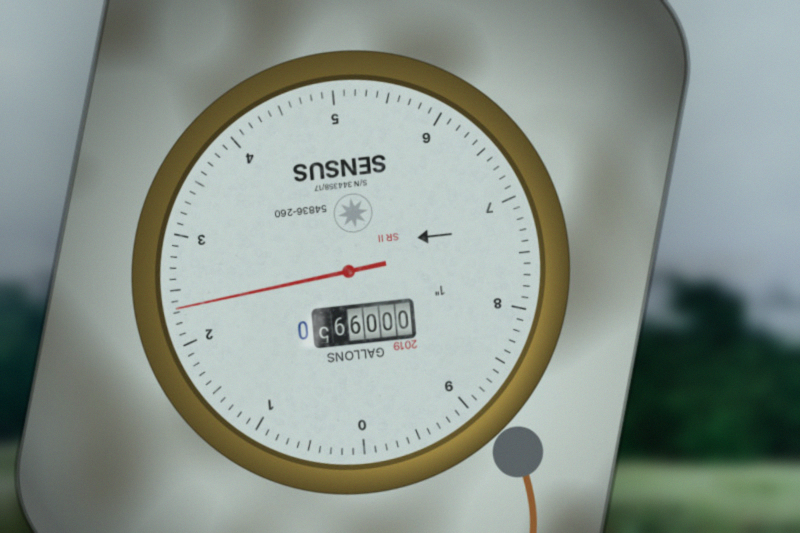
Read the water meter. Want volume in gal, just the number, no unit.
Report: 9952.3
